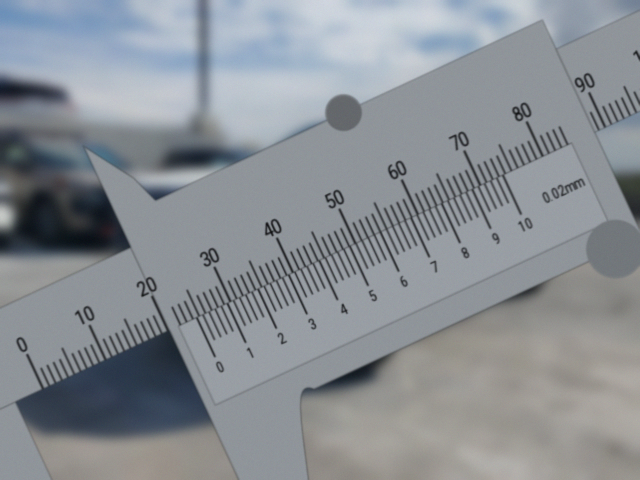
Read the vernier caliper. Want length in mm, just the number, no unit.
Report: 24.6
